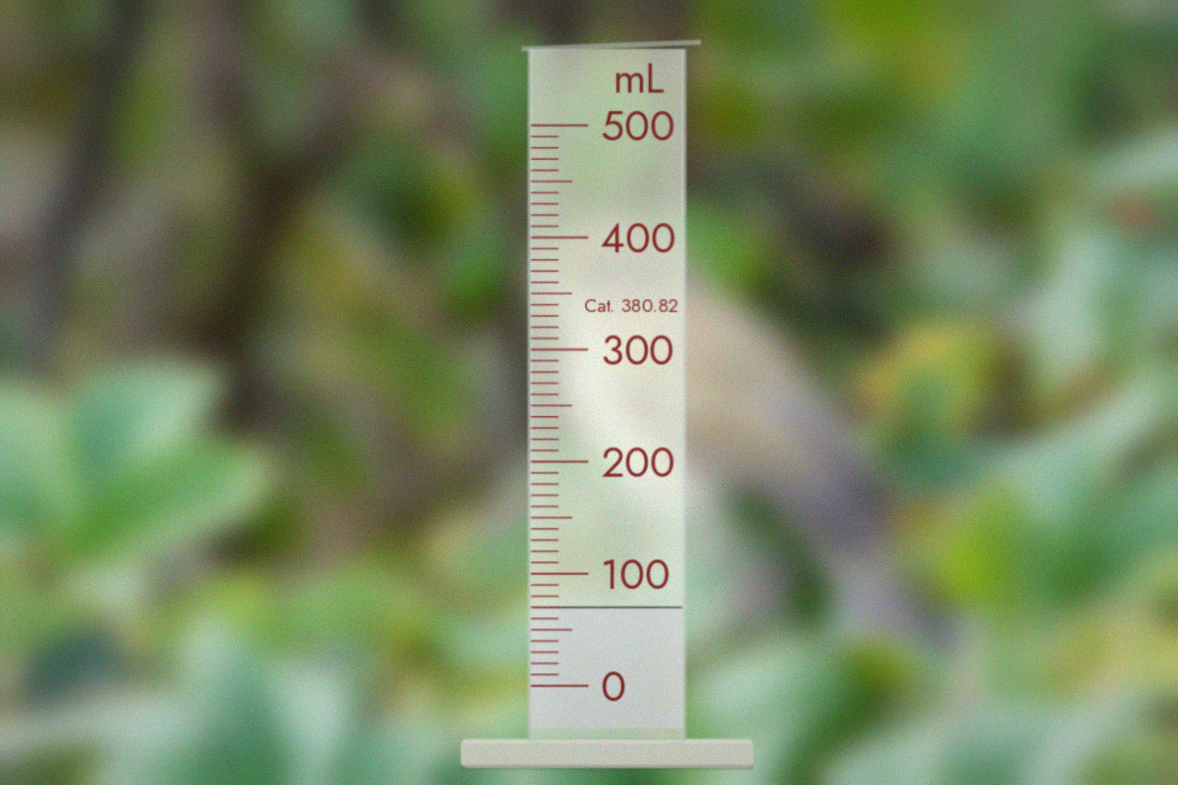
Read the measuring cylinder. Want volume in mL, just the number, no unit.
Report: 70
